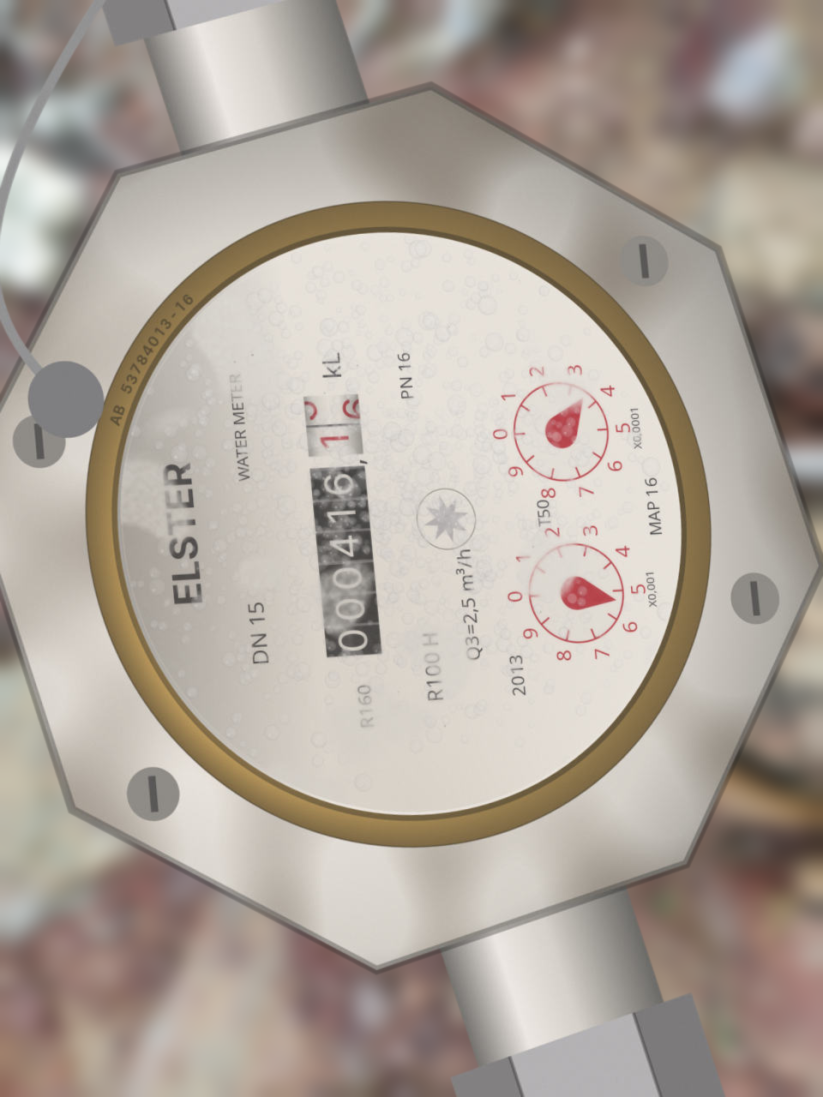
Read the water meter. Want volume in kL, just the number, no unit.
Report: 416.1553
